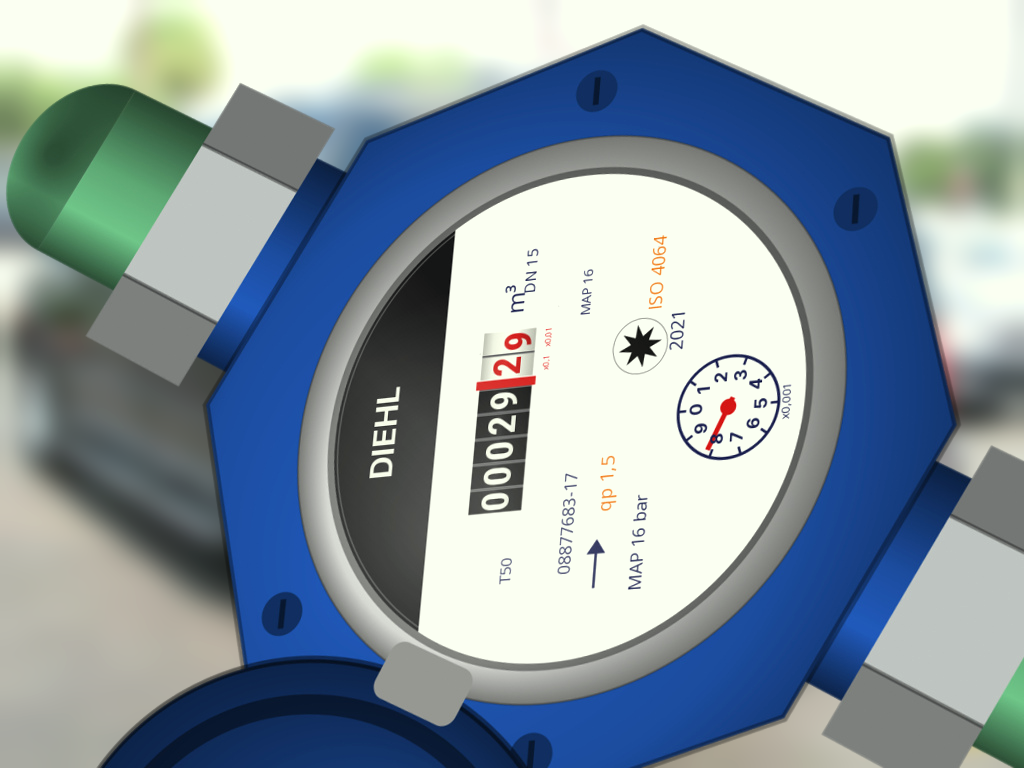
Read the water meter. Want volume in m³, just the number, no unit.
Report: 29.288
